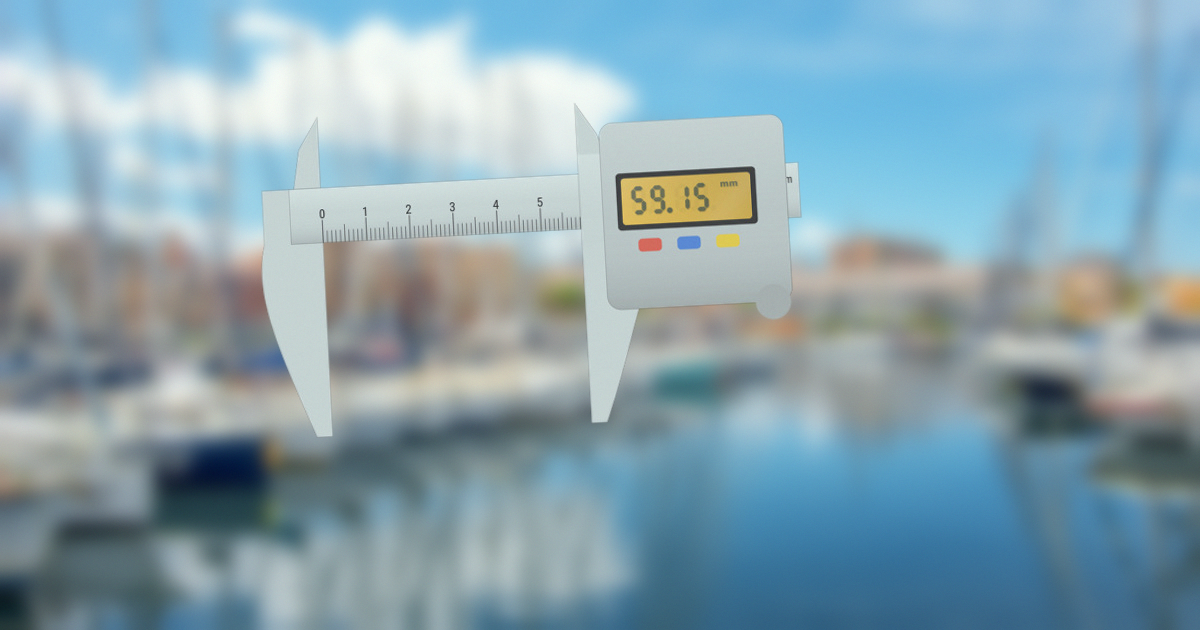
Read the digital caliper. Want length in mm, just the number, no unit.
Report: 59.15
